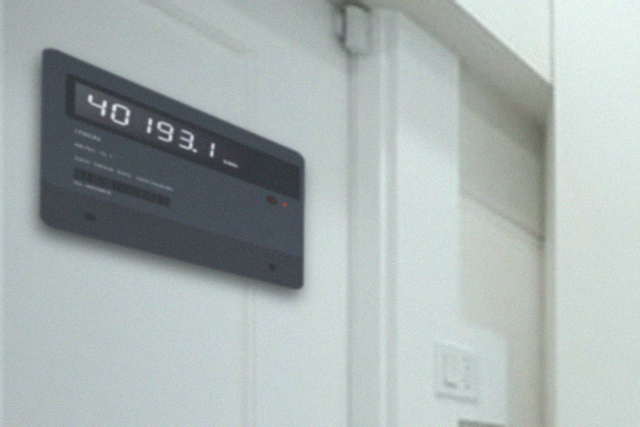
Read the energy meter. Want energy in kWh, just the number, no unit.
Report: 40193.1
